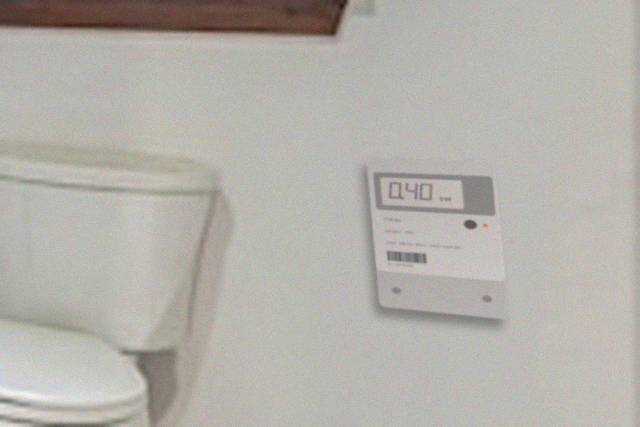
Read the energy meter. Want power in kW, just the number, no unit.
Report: 0.40
